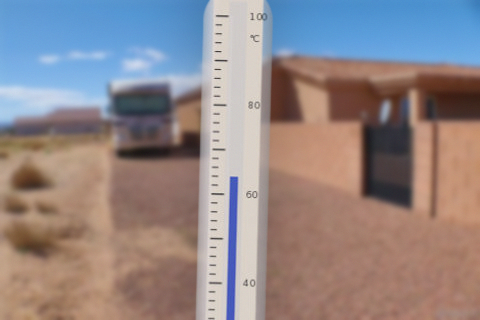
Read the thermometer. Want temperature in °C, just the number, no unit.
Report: 64
